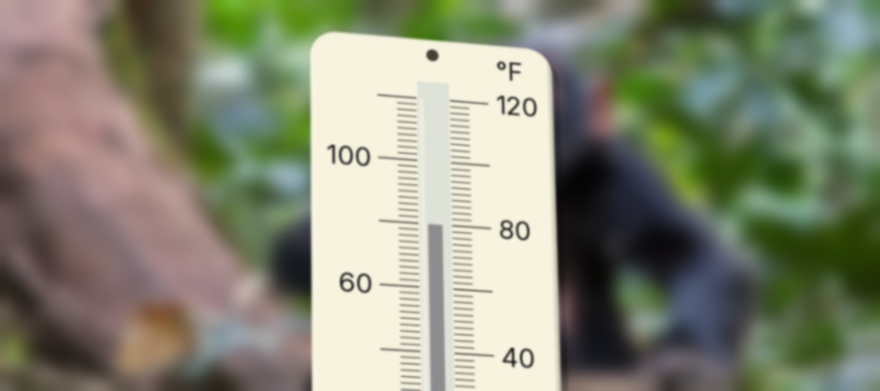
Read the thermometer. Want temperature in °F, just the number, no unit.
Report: 80
